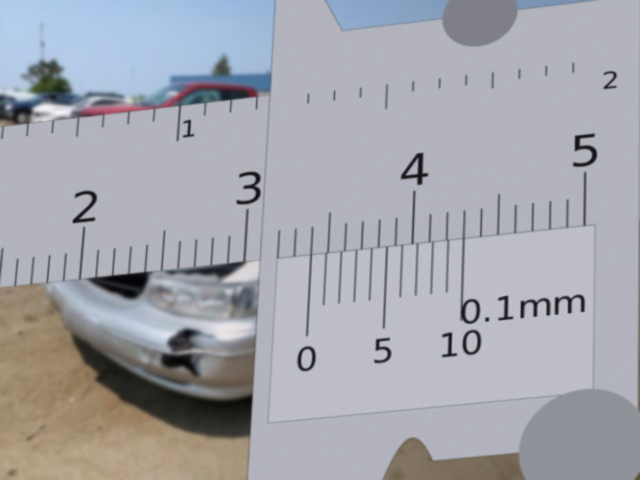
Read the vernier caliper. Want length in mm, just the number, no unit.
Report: 34.0
